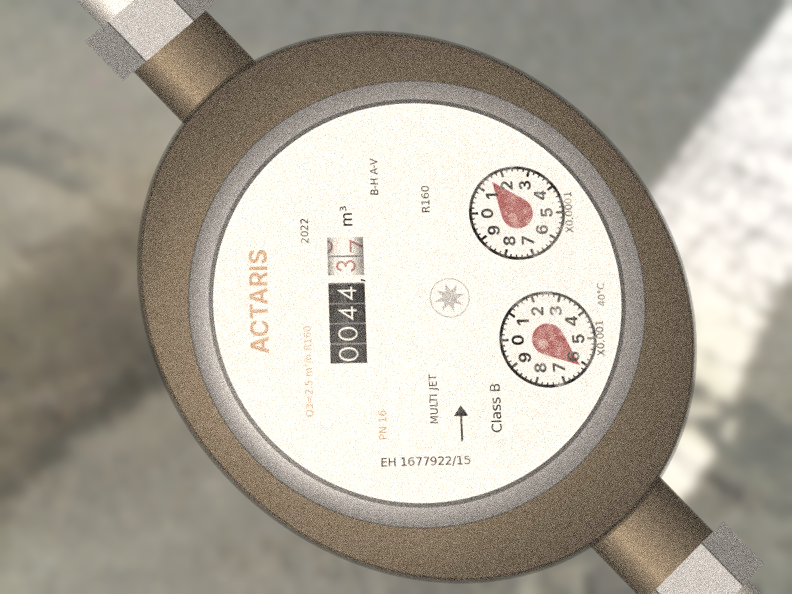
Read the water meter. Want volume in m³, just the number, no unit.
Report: 44.3661
